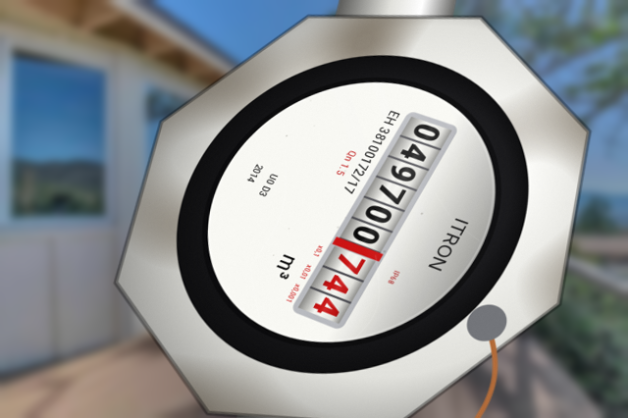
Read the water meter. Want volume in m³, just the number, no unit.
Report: 49700.744
